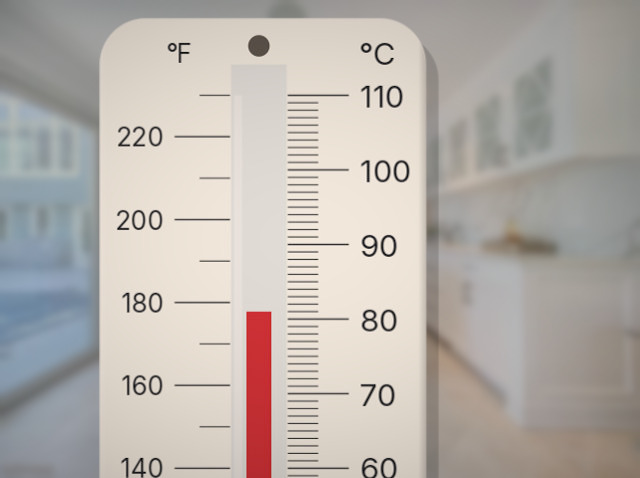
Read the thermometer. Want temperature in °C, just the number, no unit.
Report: 81
